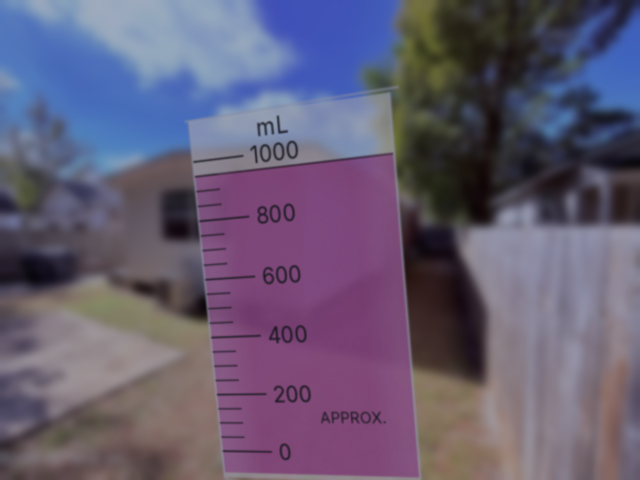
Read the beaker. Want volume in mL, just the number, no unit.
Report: 950
